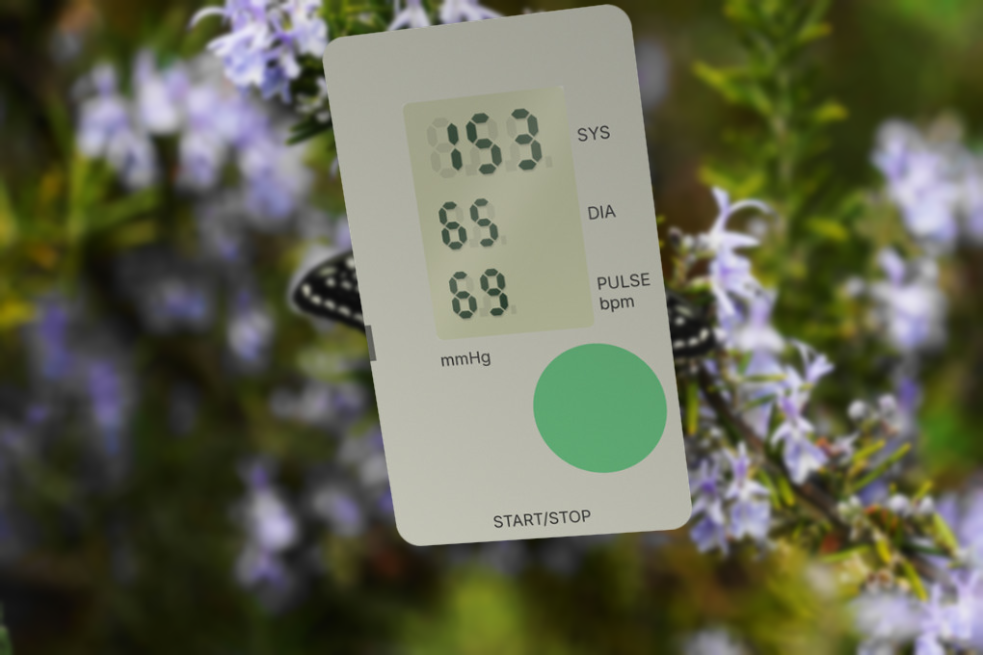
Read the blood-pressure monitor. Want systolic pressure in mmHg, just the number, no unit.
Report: 153
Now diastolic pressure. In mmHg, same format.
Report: 65
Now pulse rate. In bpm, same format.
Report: 69
